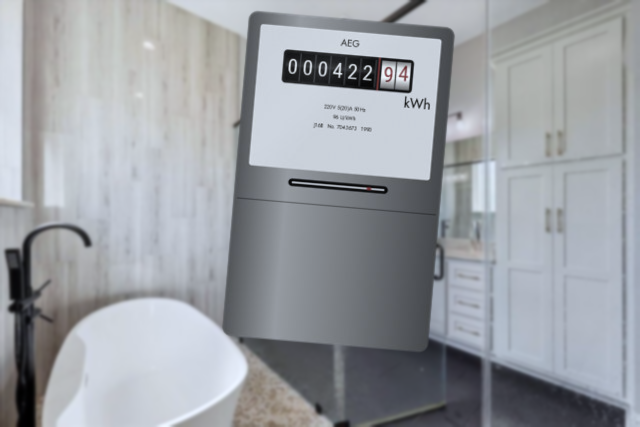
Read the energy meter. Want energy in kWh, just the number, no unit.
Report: 422.94
